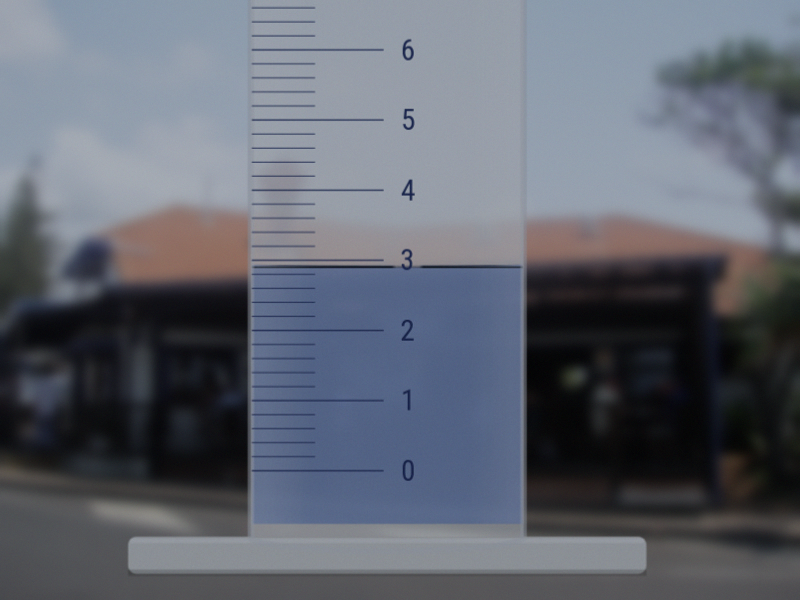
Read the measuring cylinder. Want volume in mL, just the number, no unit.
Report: 2.9
